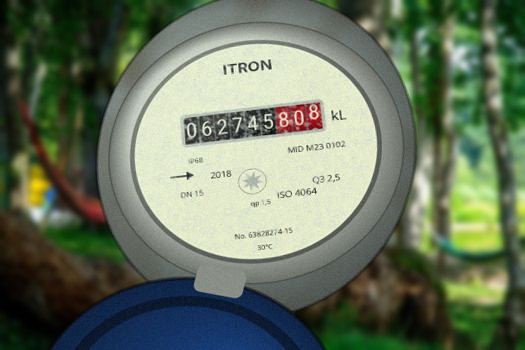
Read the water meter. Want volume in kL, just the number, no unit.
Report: 62745.808
